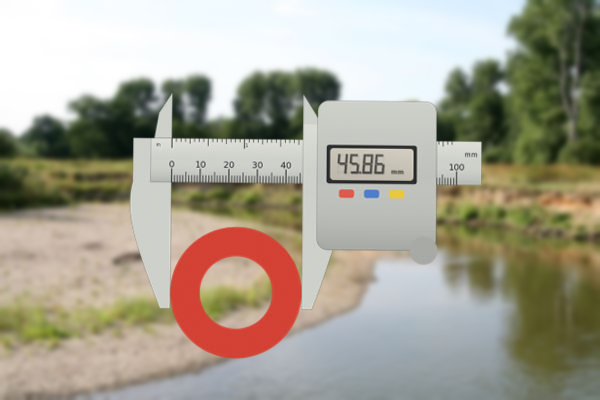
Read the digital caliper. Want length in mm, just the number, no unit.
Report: 45.86
